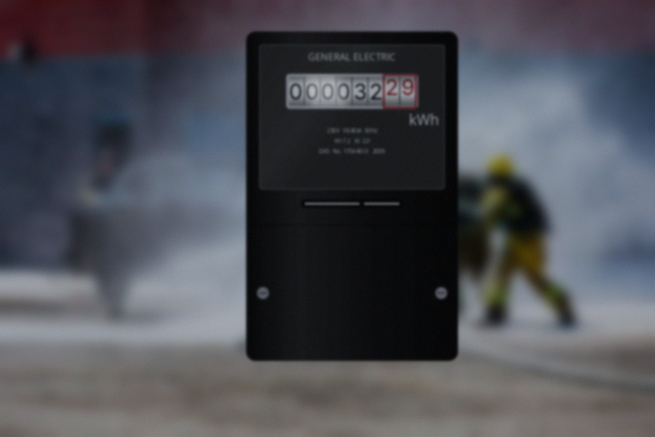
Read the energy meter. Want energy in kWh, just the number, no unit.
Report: 32.29
